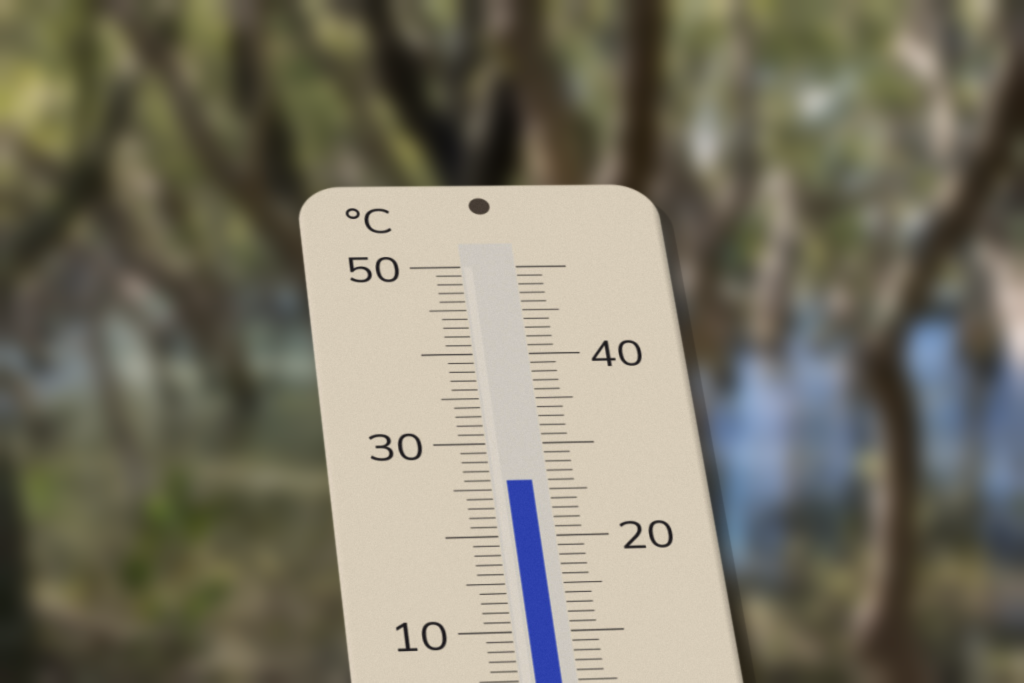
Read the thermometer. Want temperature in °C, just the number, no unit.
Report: 26
